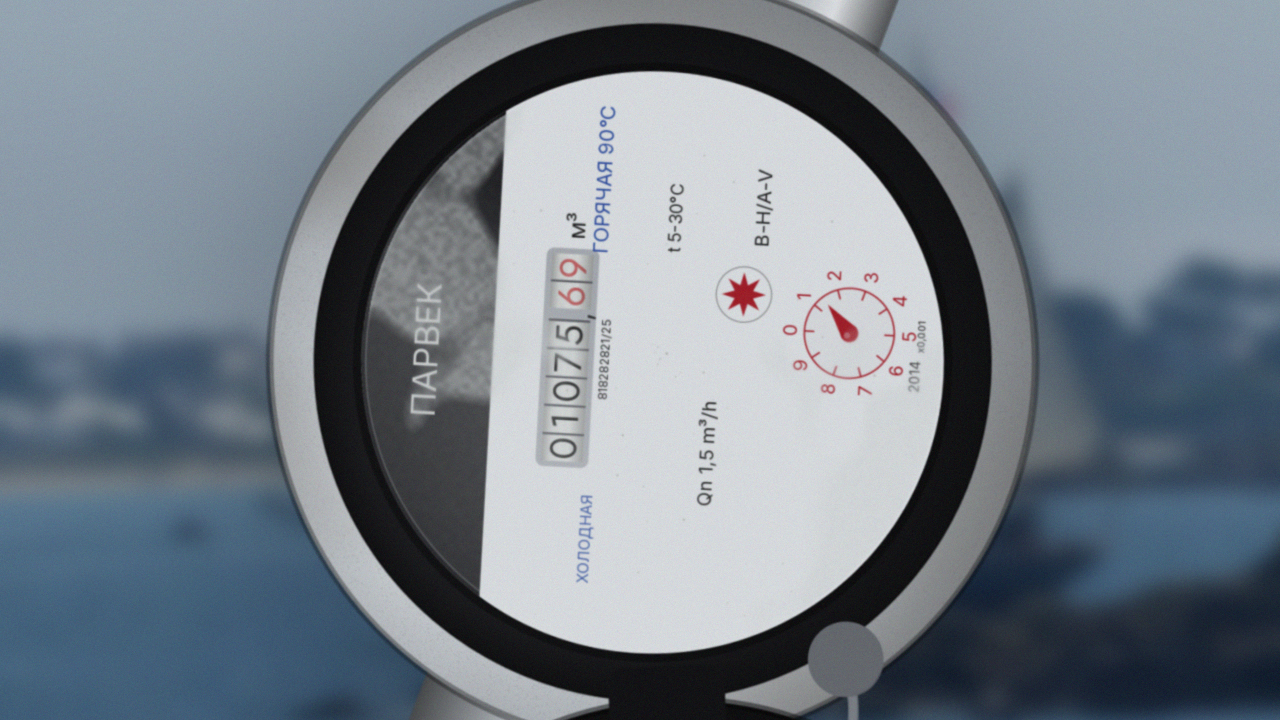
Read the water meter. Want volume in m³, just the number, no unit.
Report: 1075.691
